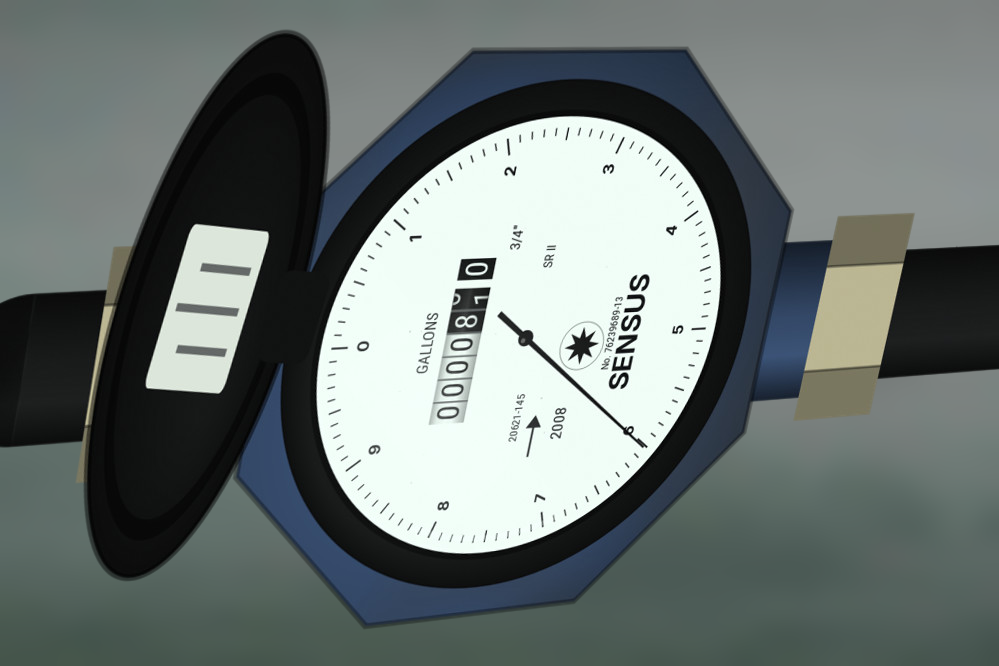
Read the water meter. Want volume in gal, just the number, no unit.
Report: 806.0
